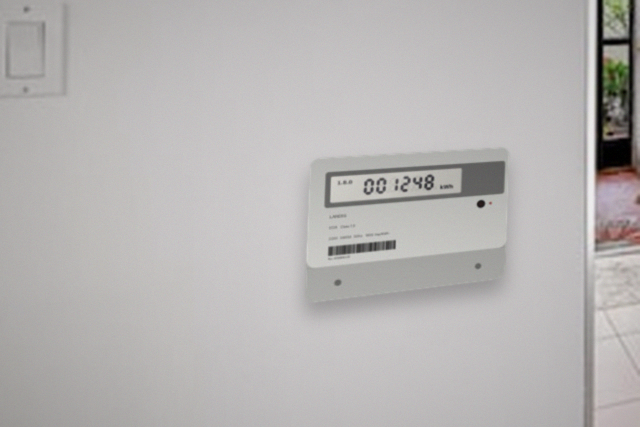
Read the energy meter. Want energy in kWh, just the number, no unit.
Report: 1248
